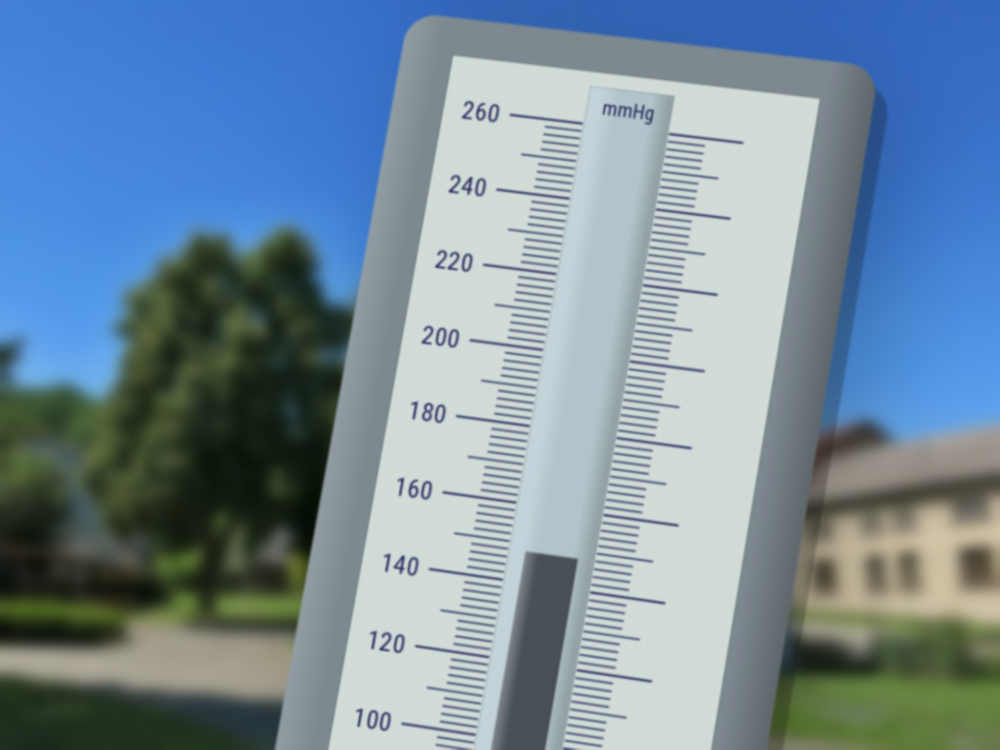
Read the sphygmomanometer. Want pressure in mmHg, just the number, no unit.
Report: 148
